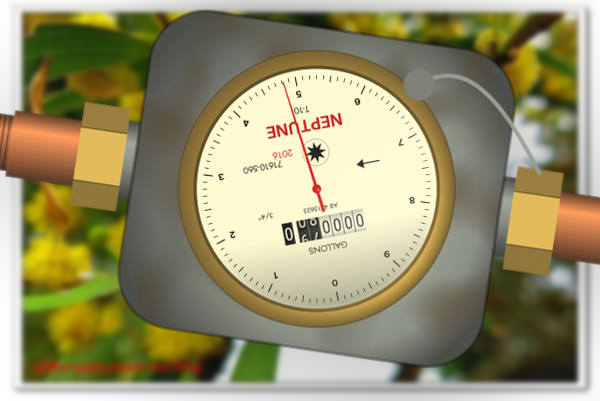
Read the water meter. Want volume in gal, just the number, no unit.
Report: 794.8
